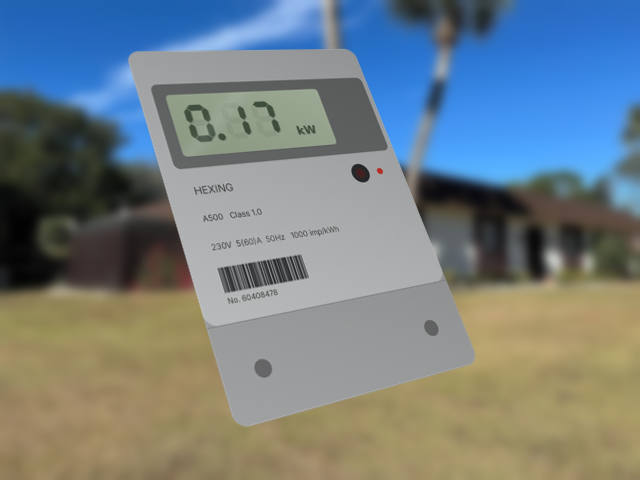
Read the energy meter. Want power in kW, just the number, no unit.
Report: 0.17
